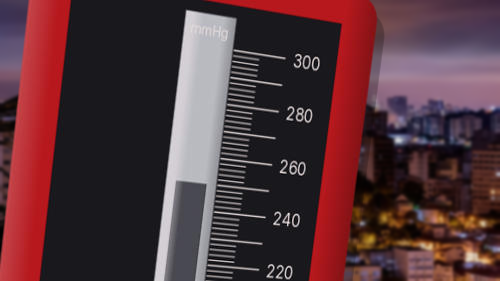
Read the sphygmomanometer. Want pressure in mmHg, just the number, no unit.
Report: 250
